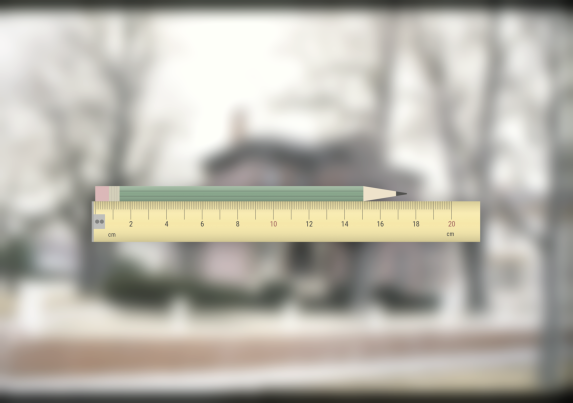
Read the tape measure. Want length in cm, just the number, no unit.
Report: 17.5
